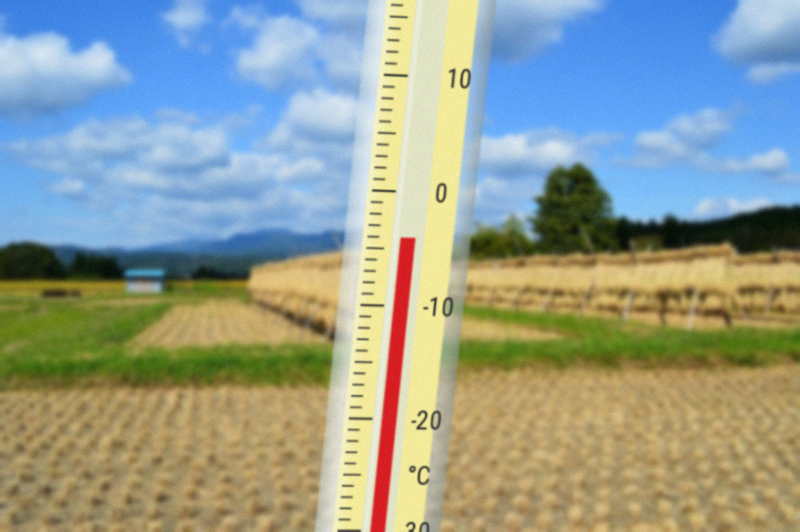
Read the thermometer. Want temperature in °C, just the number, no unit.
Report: -4
